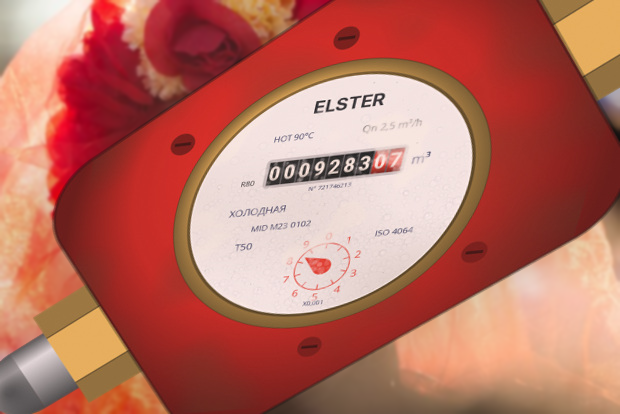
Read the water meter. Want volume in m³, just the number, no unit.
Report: 9283.078
